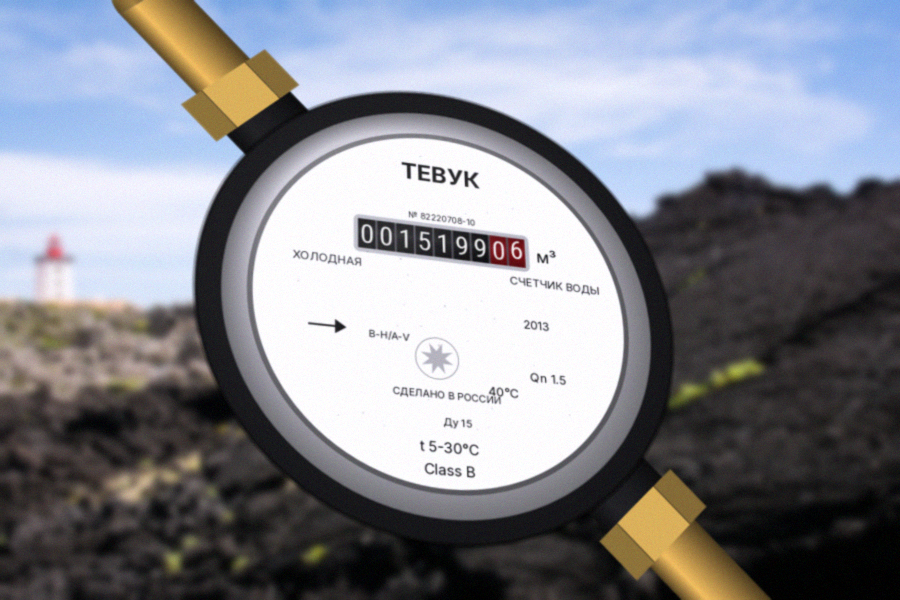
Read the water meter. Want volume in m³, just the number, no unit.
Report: 15199.06
